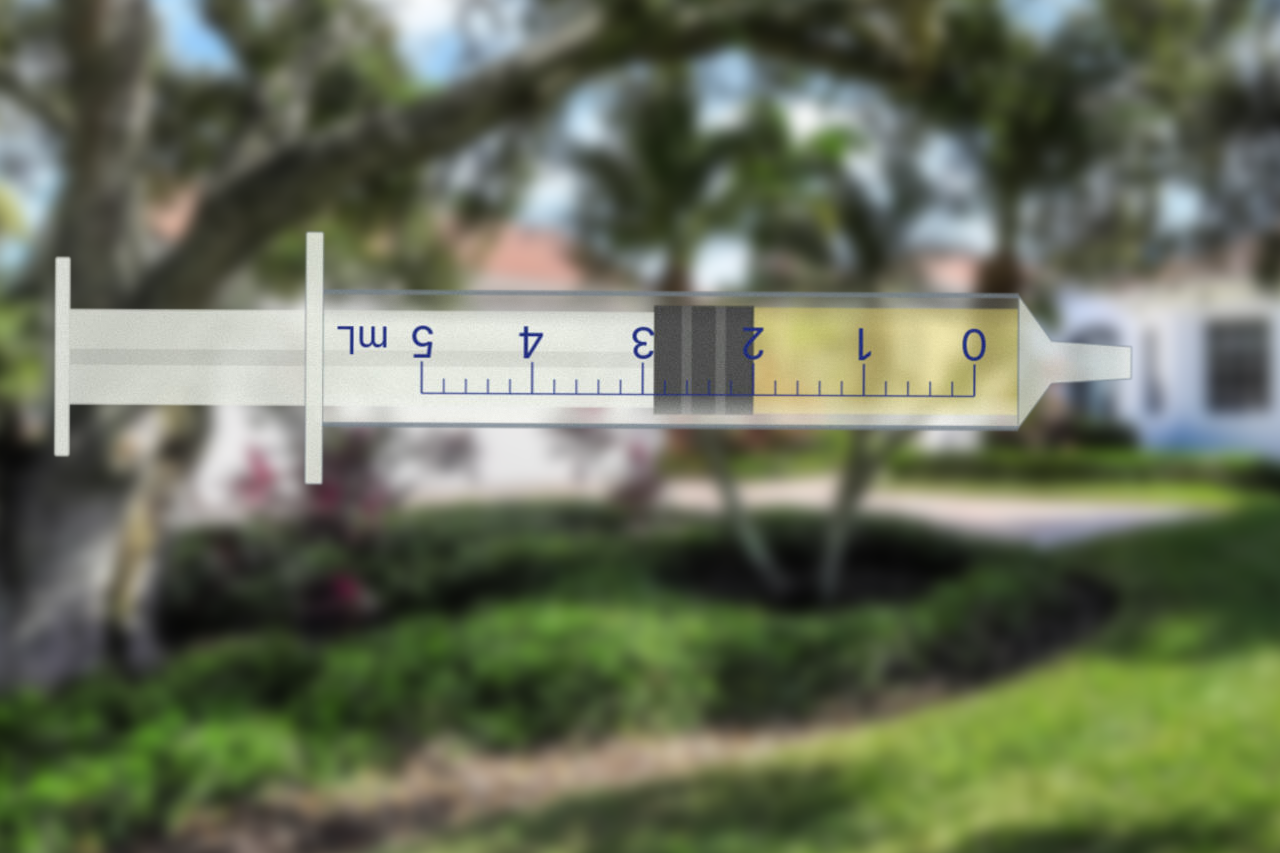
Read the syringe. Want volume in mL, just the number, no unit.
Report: 2
